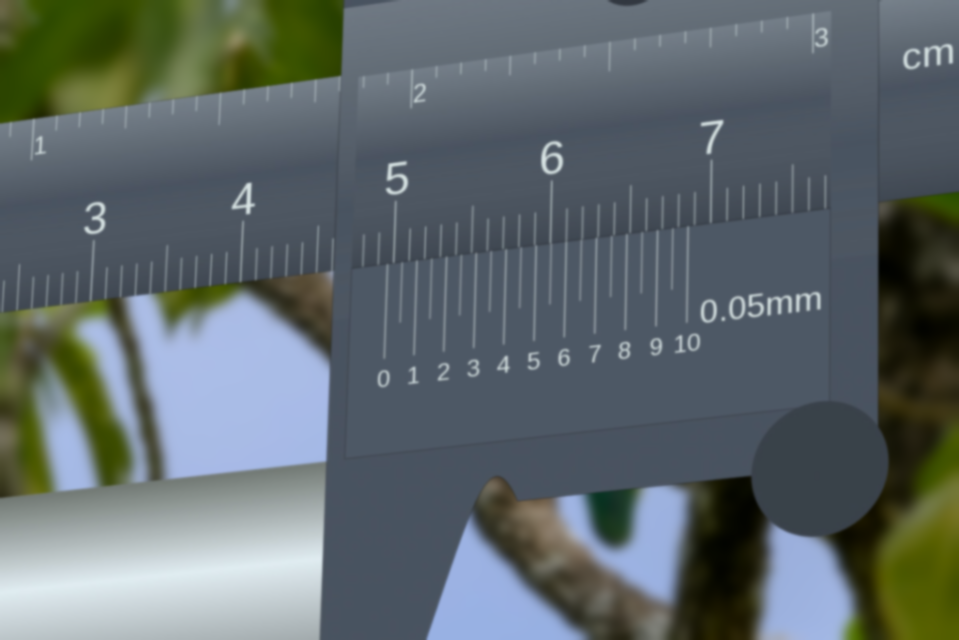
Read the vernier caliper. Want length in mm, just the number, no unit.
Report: 49.6
